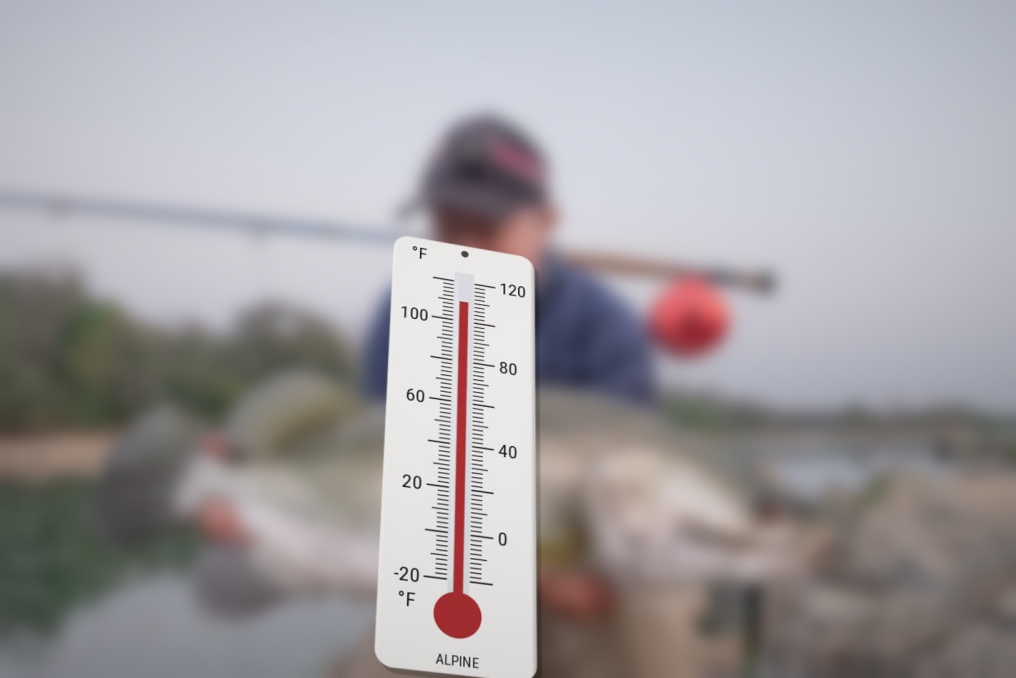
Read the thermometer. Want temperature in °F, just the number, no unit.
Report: 110
